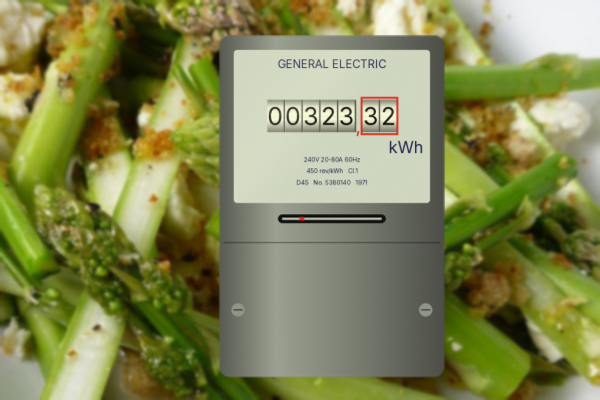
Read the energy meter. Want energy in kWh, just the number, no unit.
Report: 323.32
